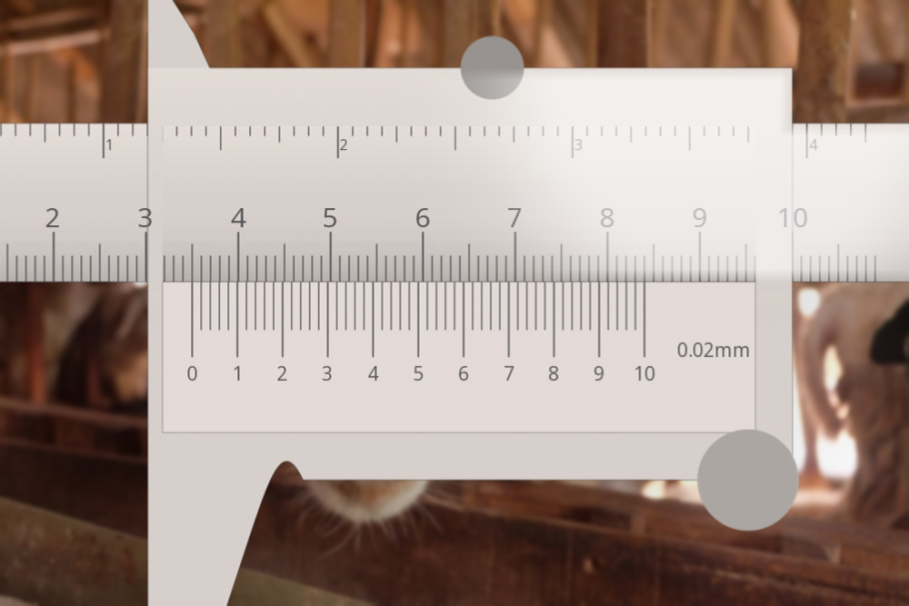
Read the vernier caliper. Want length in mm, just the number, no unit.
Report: 35.0
